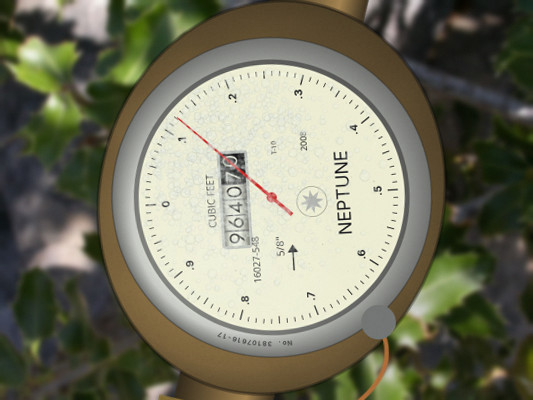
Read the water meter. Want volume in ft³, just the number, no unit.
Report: 964070.12
